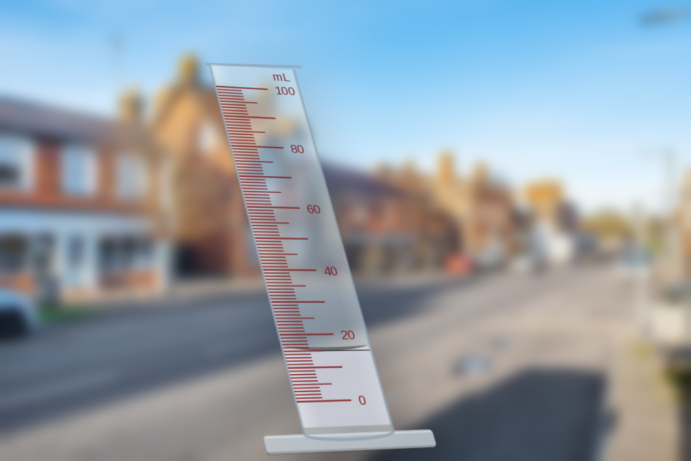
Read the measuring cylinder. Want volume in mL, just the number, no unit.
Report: 15
